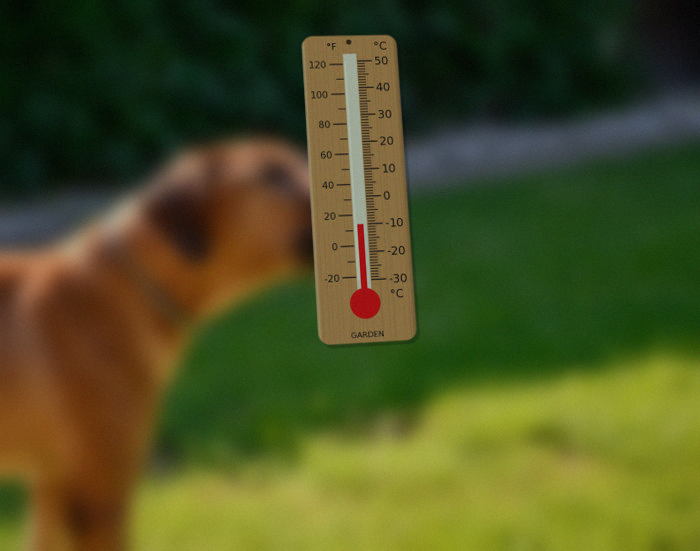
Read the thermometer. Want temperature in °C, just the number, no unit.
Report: -10
